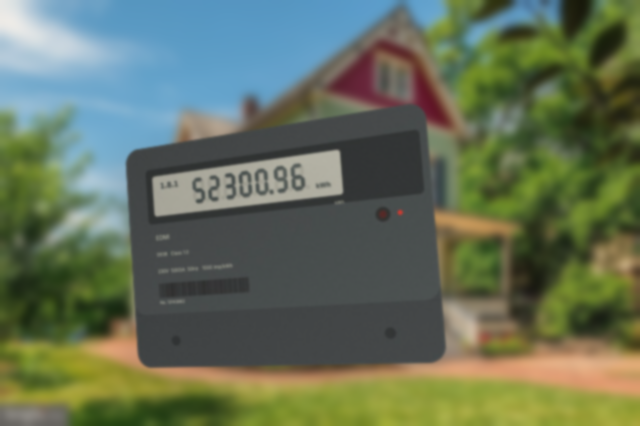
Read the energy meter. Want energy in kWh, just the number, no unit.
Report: 52300.96
